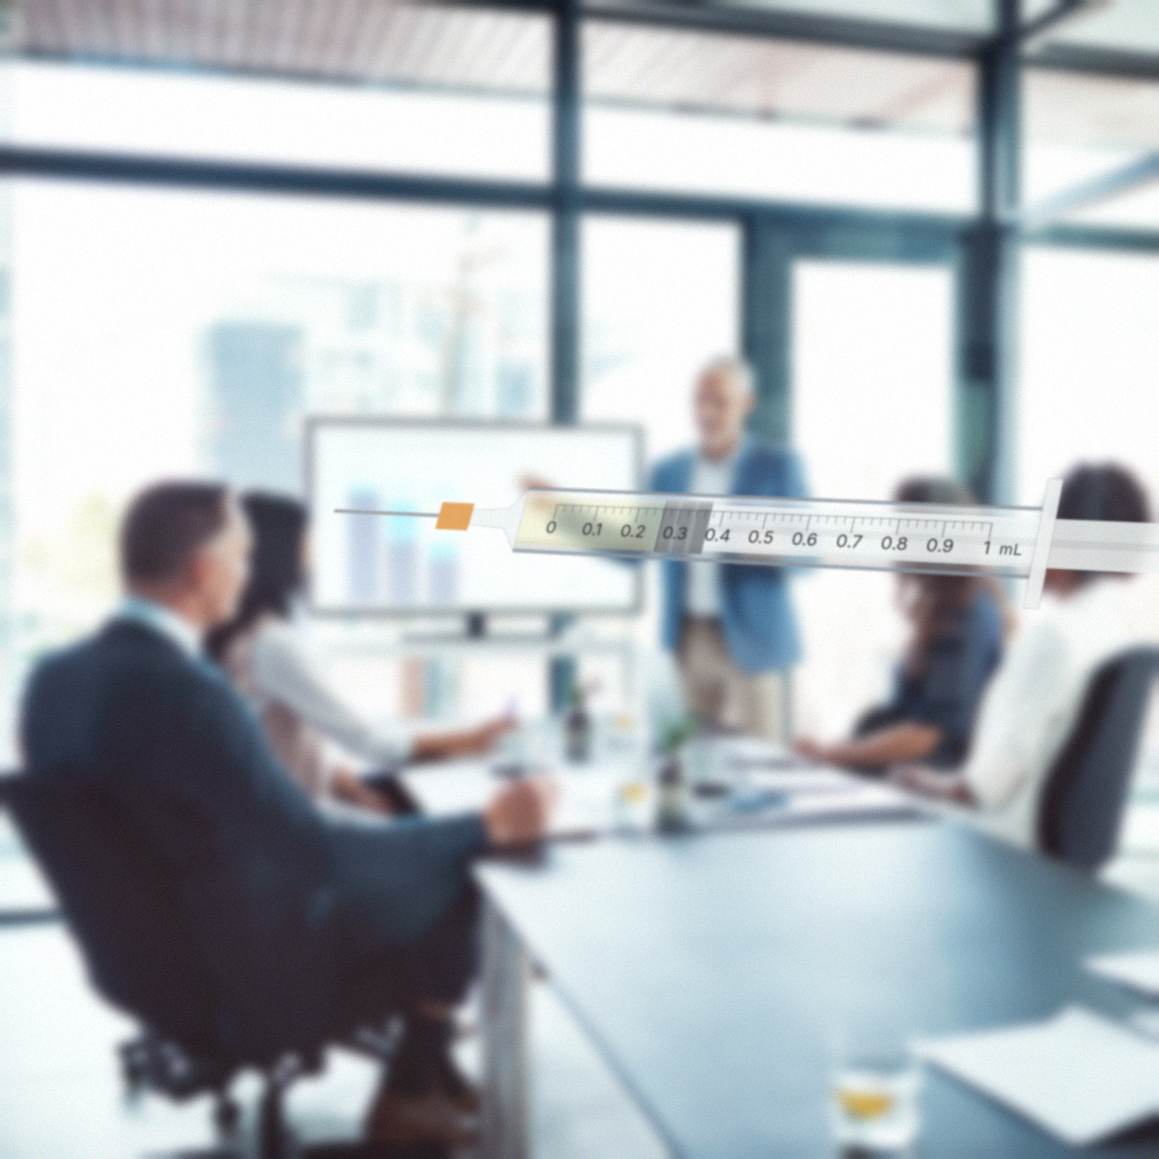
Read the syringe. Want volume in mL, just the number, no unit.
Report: 0.26
